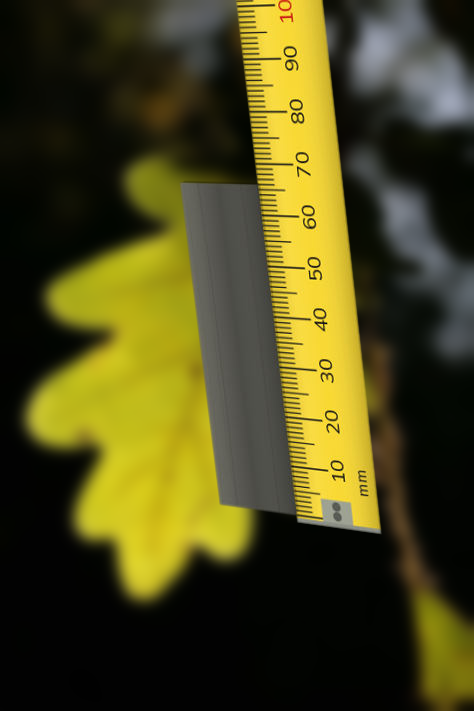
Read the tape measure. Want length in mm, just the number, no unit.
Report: 66
